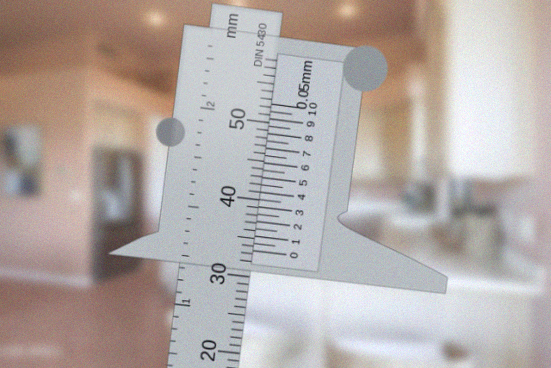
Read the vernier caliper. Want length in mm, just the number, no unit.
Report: 33.4
